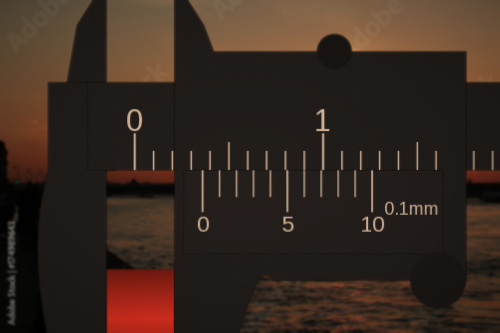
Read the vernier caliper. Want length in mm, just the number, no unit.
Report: 3.6
